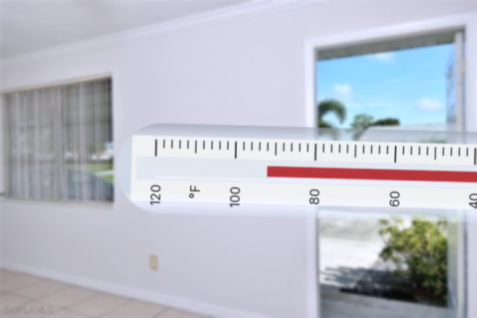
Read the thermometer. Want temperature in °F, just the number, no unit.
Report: 92
